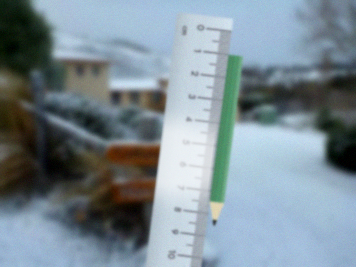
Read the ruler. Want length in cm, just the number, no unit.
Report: 7.5
